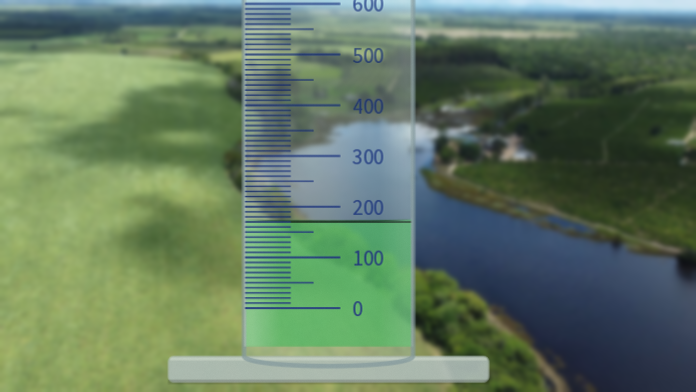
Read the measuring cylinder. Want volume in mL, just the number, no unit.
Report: 170
